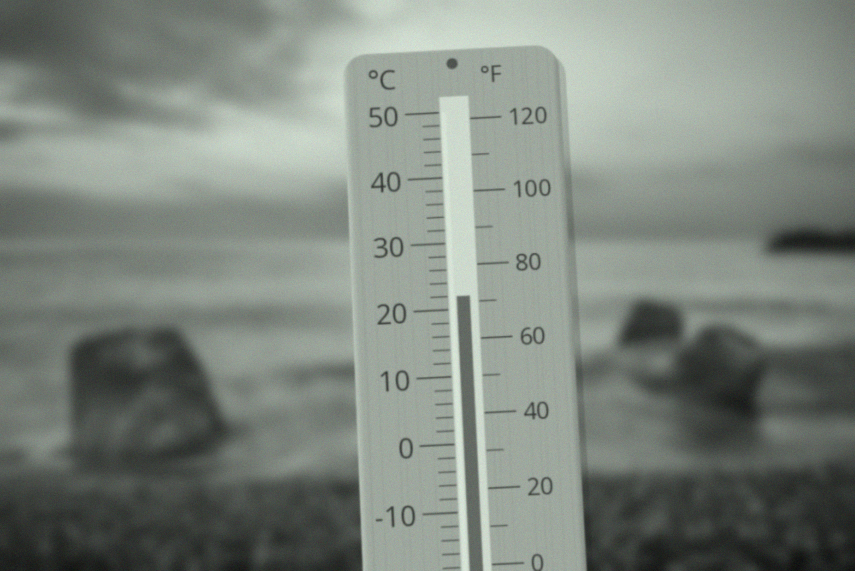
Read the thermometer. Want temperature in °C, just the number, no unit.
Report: 22
